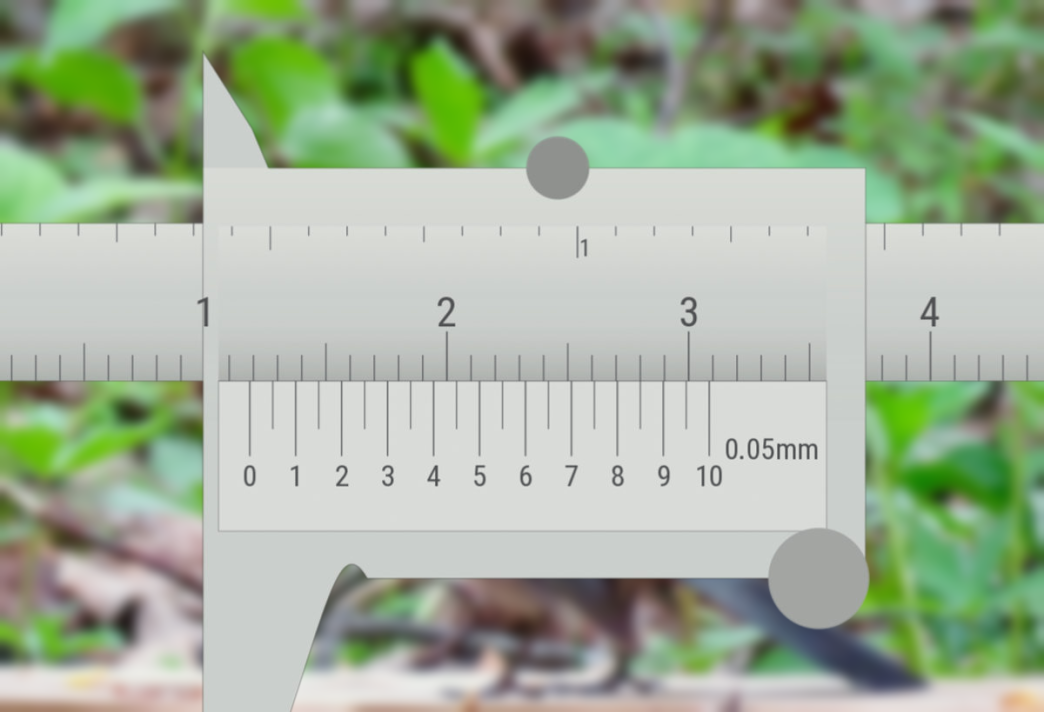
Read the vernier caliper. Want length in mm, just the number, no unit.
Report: 11.85
